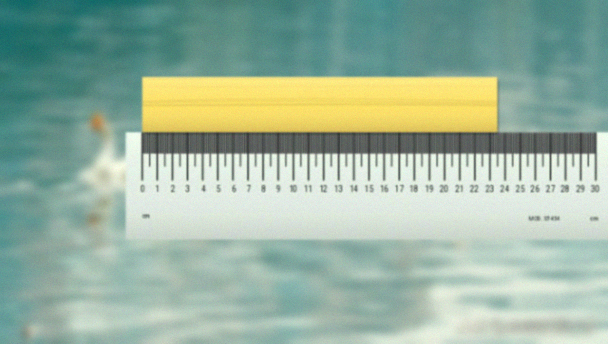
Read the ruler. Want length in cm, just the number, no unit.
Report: 23.5
